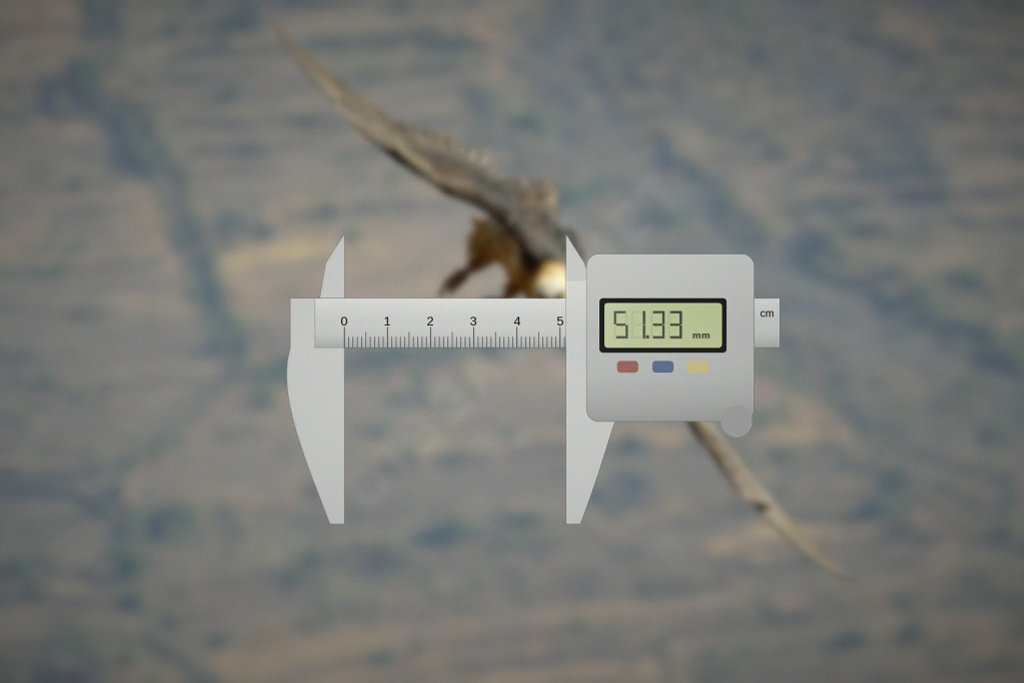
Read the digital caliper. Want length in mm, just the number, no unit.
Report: 51.33
